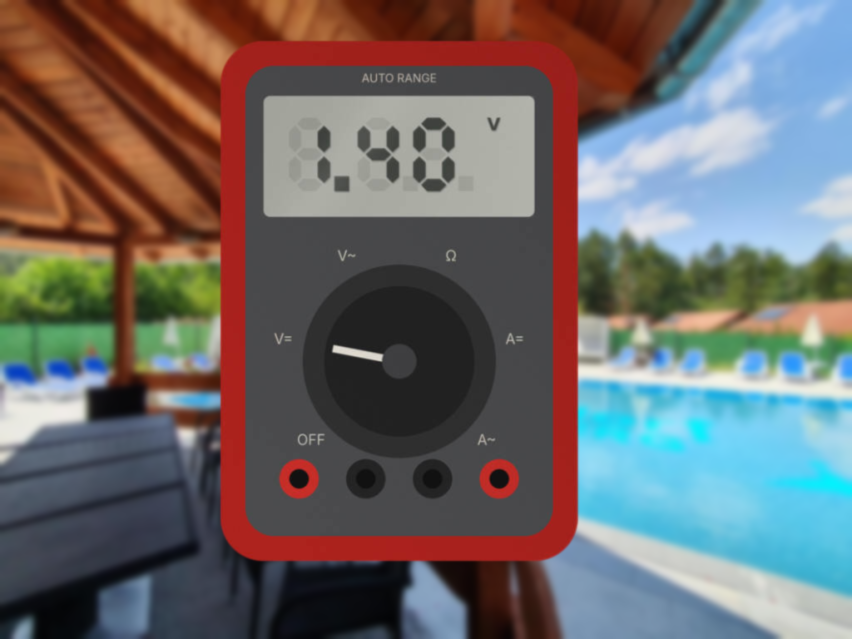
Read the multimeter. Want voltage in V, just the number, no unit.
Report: 1.40
